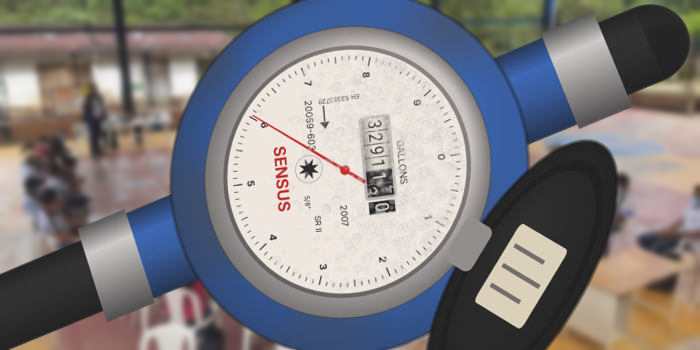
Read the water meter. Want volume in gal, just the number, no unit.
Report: 3291126.0
